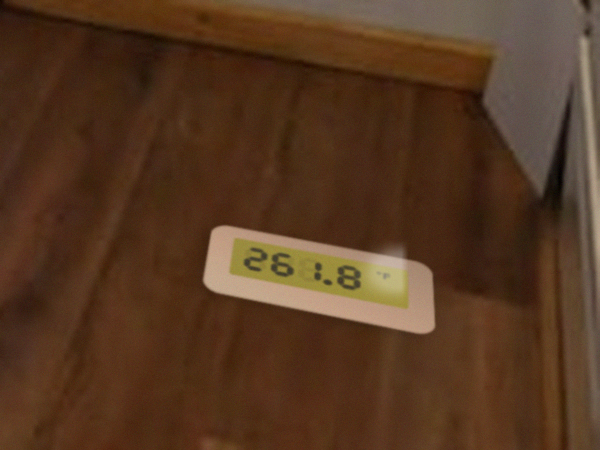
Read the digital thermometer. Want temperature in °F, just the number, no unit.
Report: 261.8
